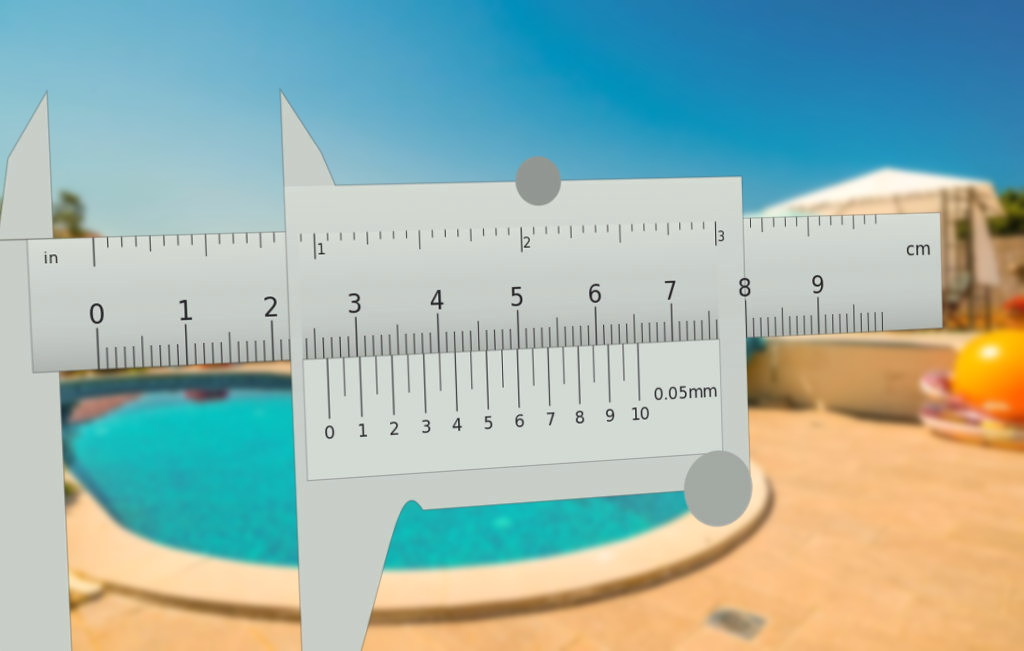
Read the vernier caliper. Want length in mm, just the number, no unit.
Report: 26.4
